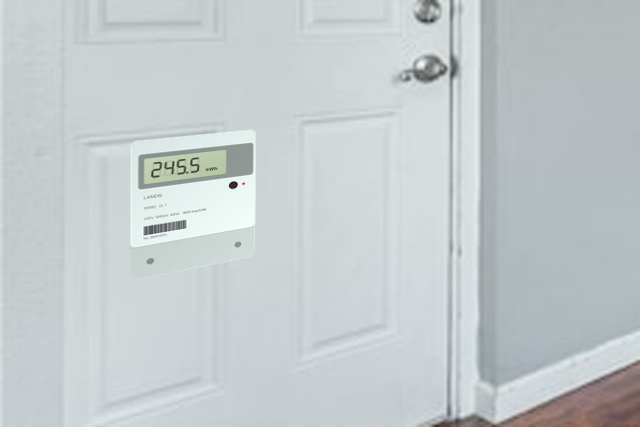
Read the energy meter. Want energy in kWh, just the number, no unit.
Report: 245.5
